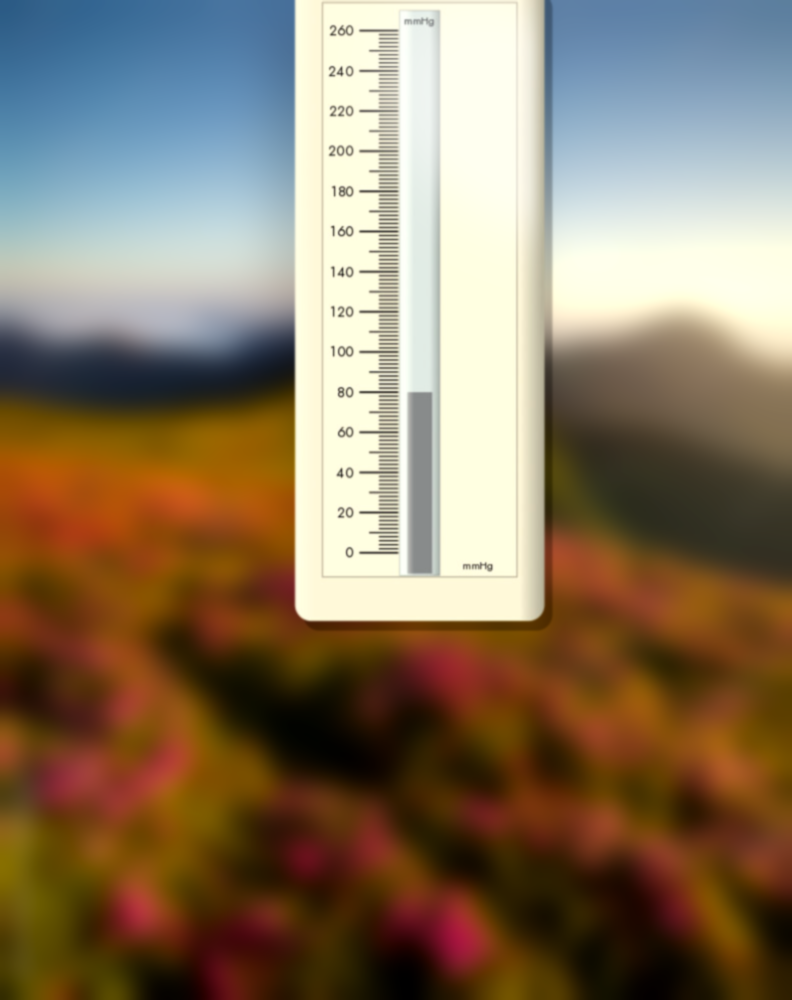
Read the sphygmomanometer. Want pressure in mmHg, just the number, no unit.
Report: 80
